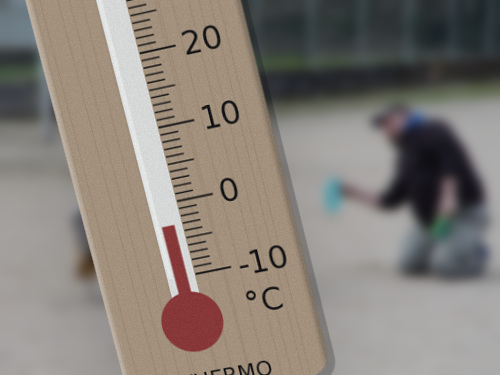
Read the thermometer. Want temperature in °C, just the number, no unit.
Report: -3
